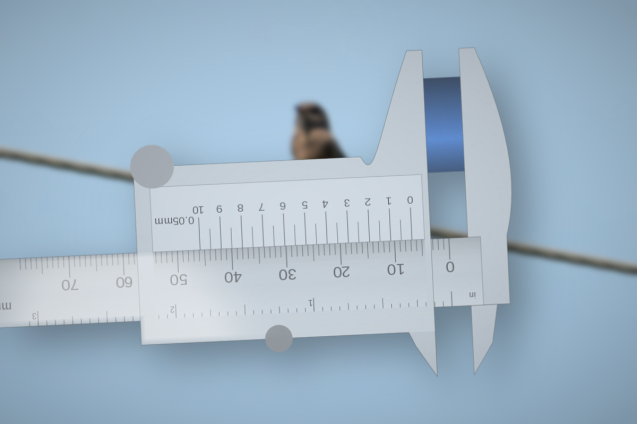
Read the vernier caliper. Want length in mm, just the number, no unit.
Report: 6.8
